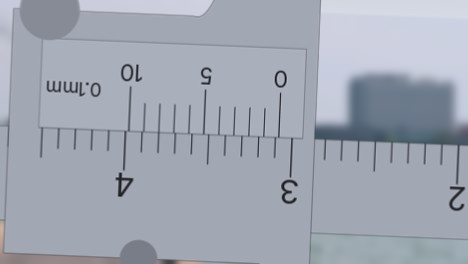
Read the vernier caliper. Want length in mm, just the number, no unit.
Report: 30.8
